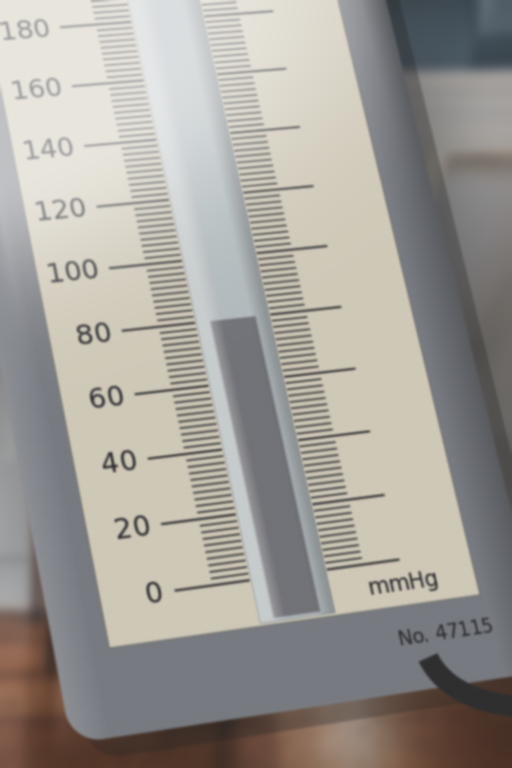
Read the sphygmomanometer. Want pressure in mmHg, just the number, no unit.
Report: 80
